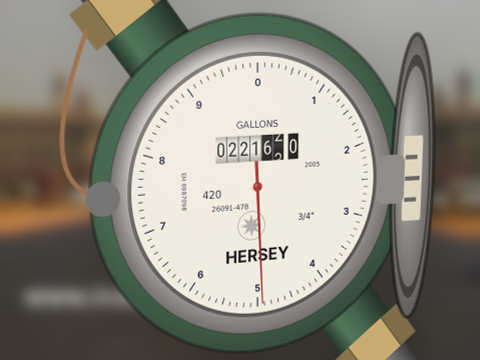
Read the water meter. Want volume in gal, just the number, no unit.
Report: 221624.9
